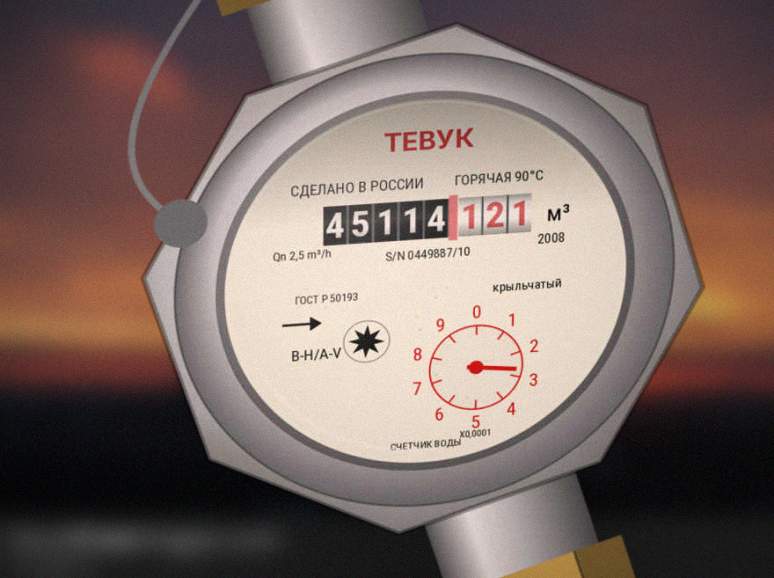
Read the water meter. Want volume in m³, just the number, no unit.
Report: 45114.1212
